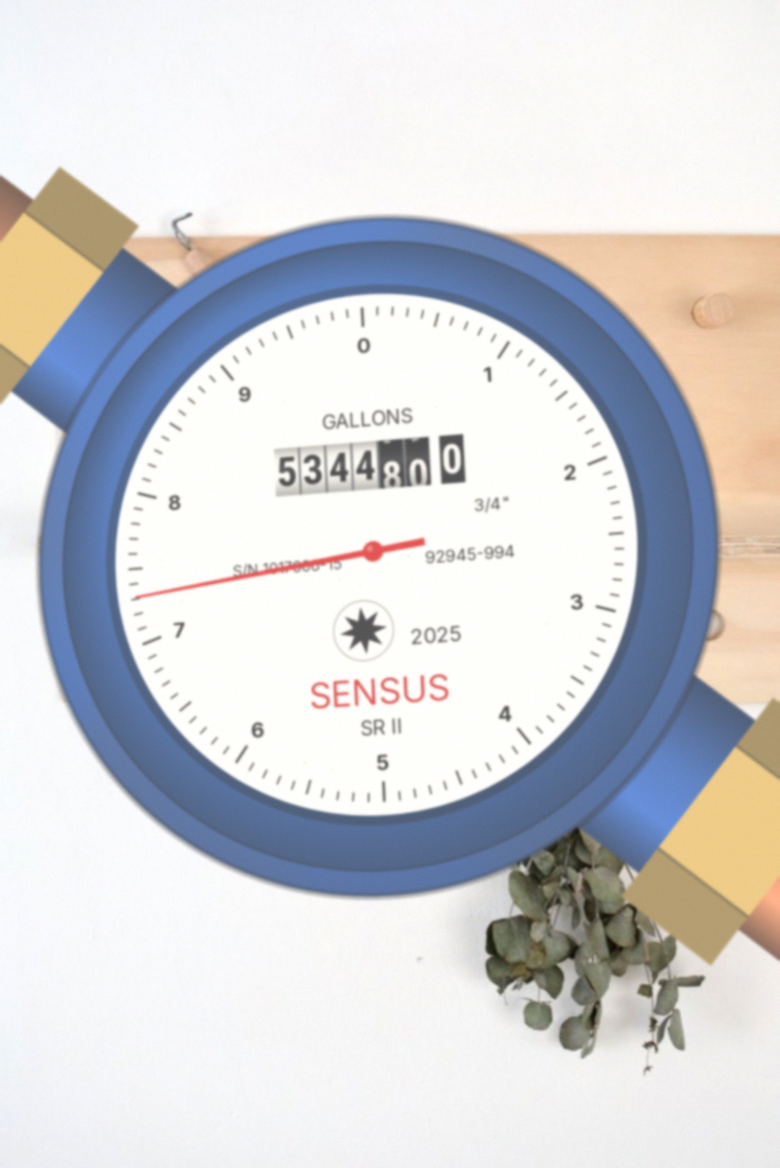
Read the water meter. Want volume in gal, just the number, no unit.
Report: 5344797.3
